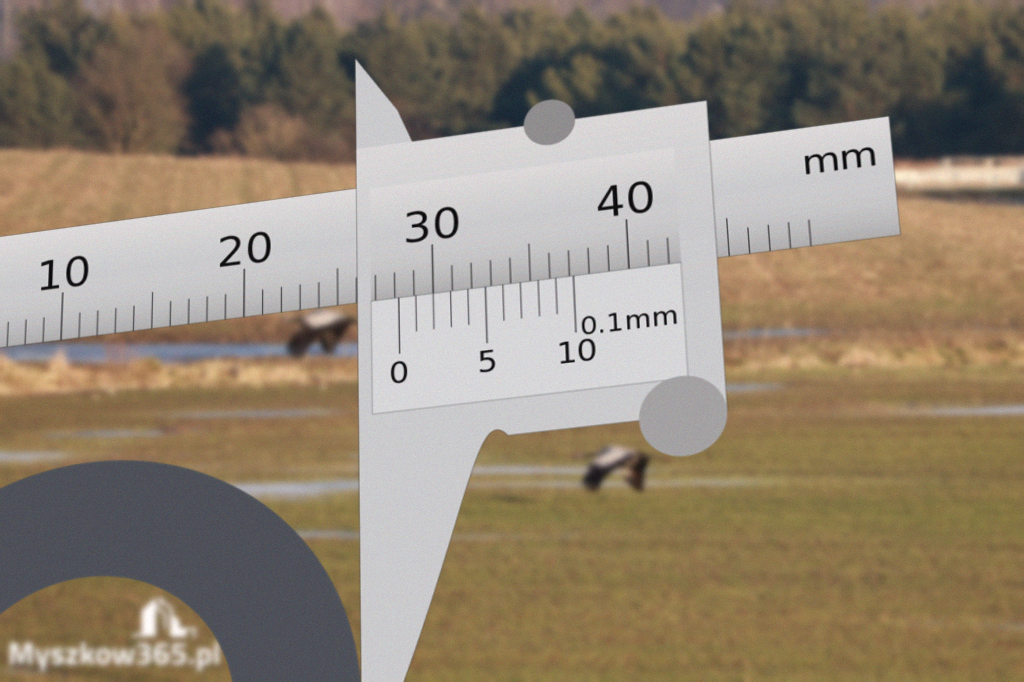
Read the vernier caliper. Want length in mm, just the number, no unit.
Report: 28.2
